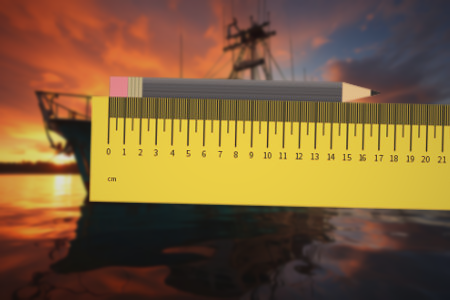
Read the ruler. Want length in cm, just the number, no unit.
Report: 17
